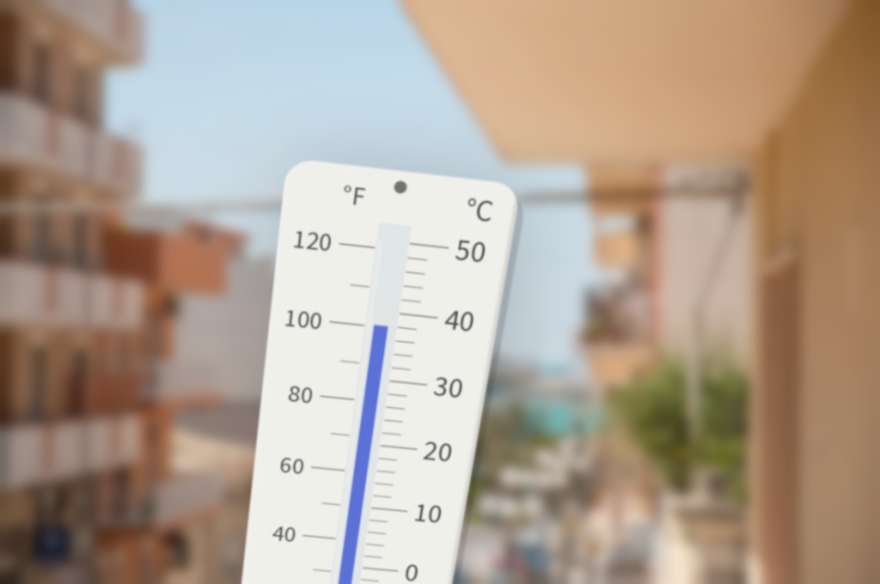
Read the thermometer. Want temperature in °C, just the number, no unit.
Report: 38
